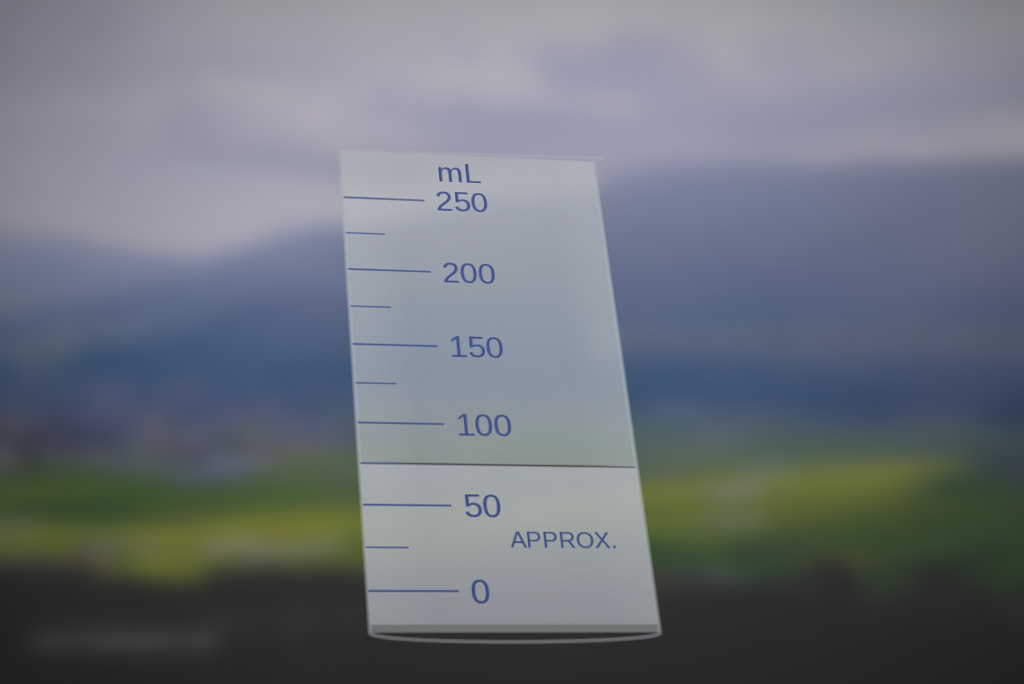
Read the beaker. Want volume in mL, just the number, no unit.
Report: 75
